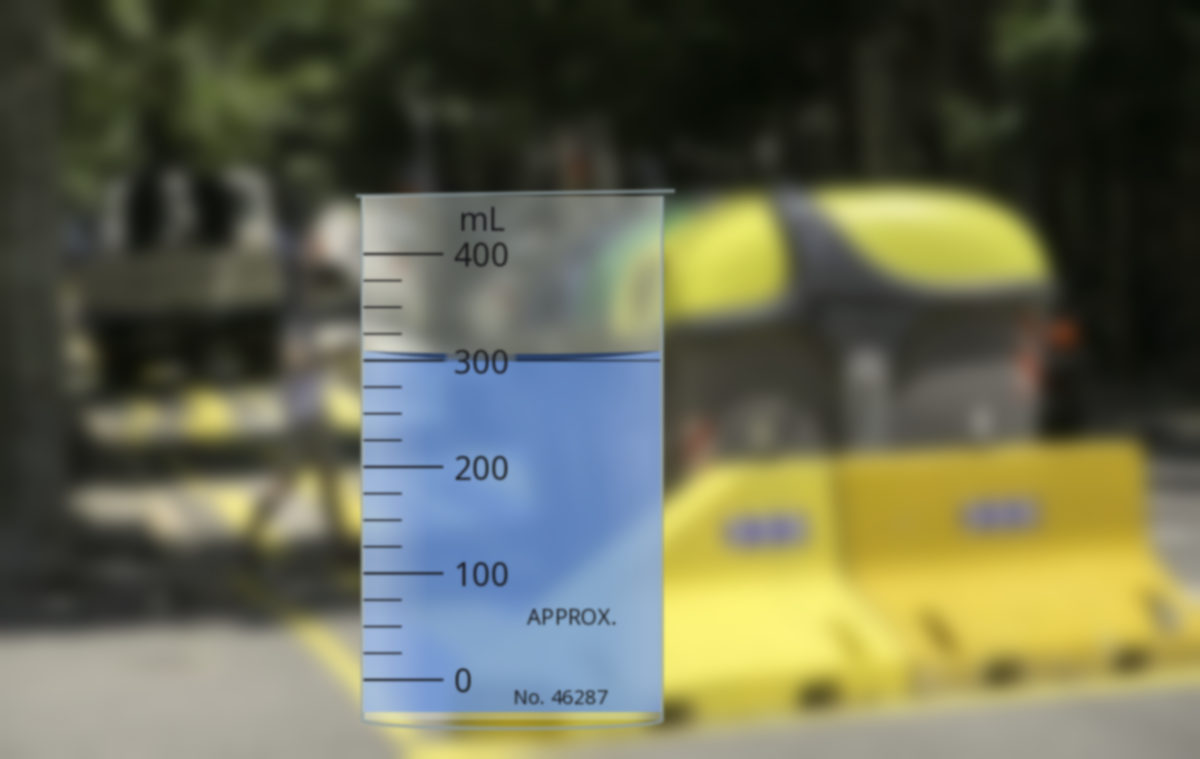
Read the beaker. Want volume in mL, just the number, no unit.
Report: 300
